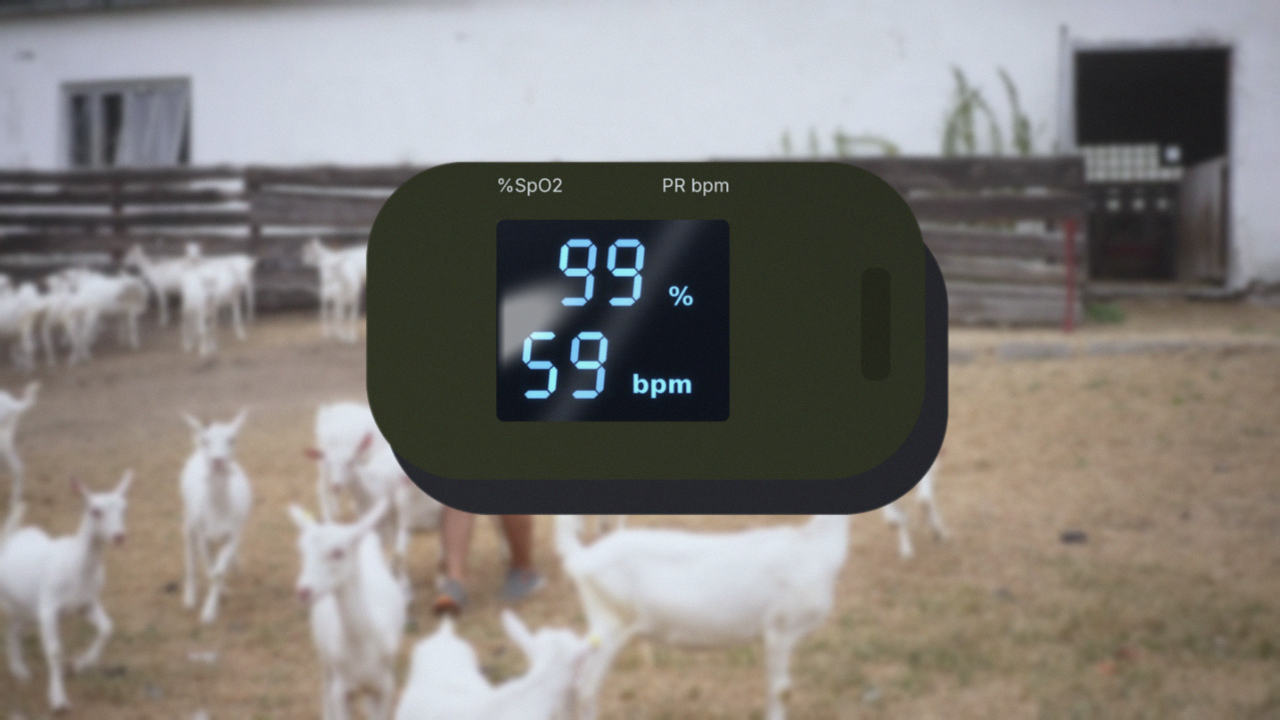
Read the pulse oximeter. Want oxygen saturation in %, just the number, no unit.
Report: 99
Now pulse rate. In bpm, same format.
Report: 59
